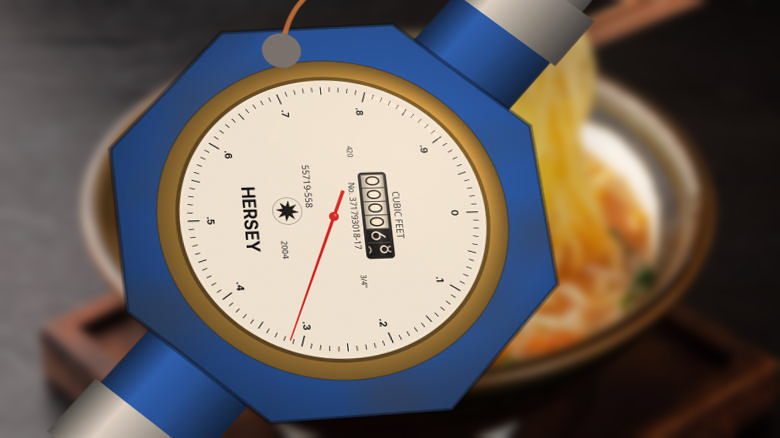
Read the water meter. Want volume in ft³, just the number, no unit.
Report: 68.31
